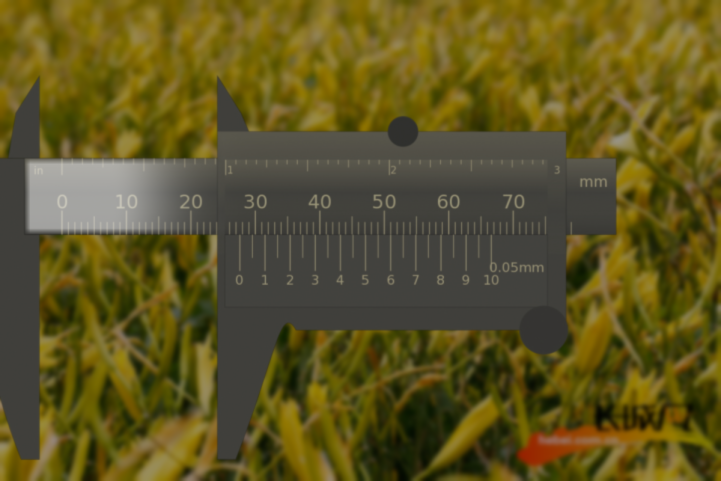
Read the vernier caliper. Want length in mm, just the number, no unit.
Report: 27.6
